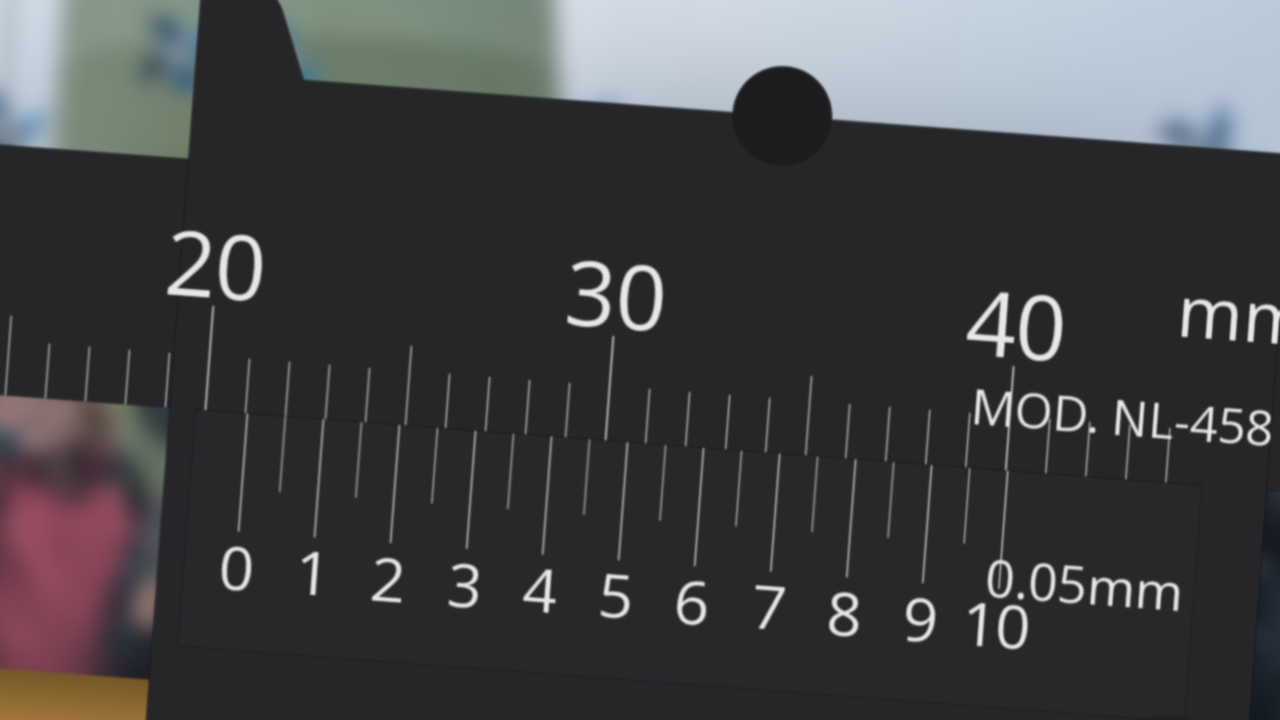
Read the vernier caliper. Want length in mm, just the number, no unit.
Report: 21.05
